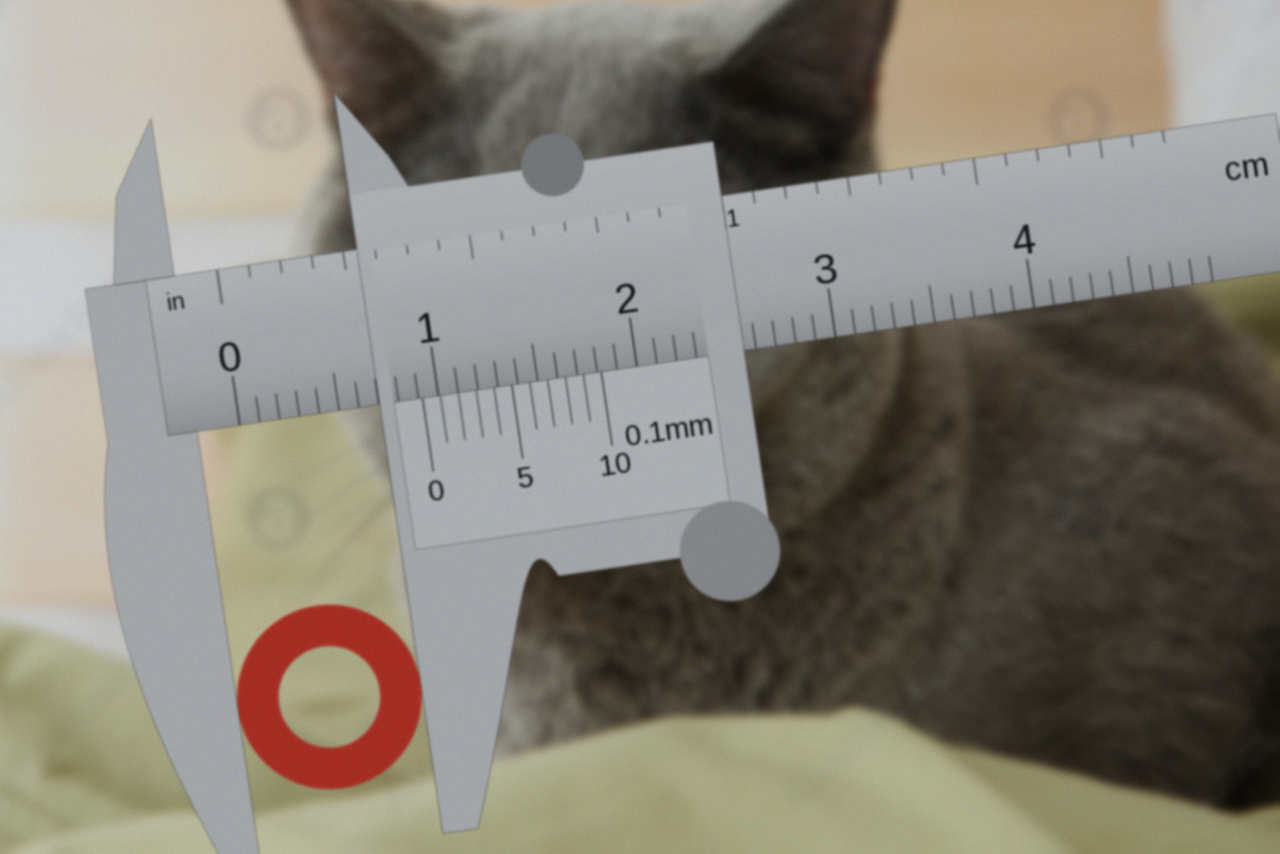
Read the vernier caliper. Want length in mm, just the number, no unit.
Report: 9.2
